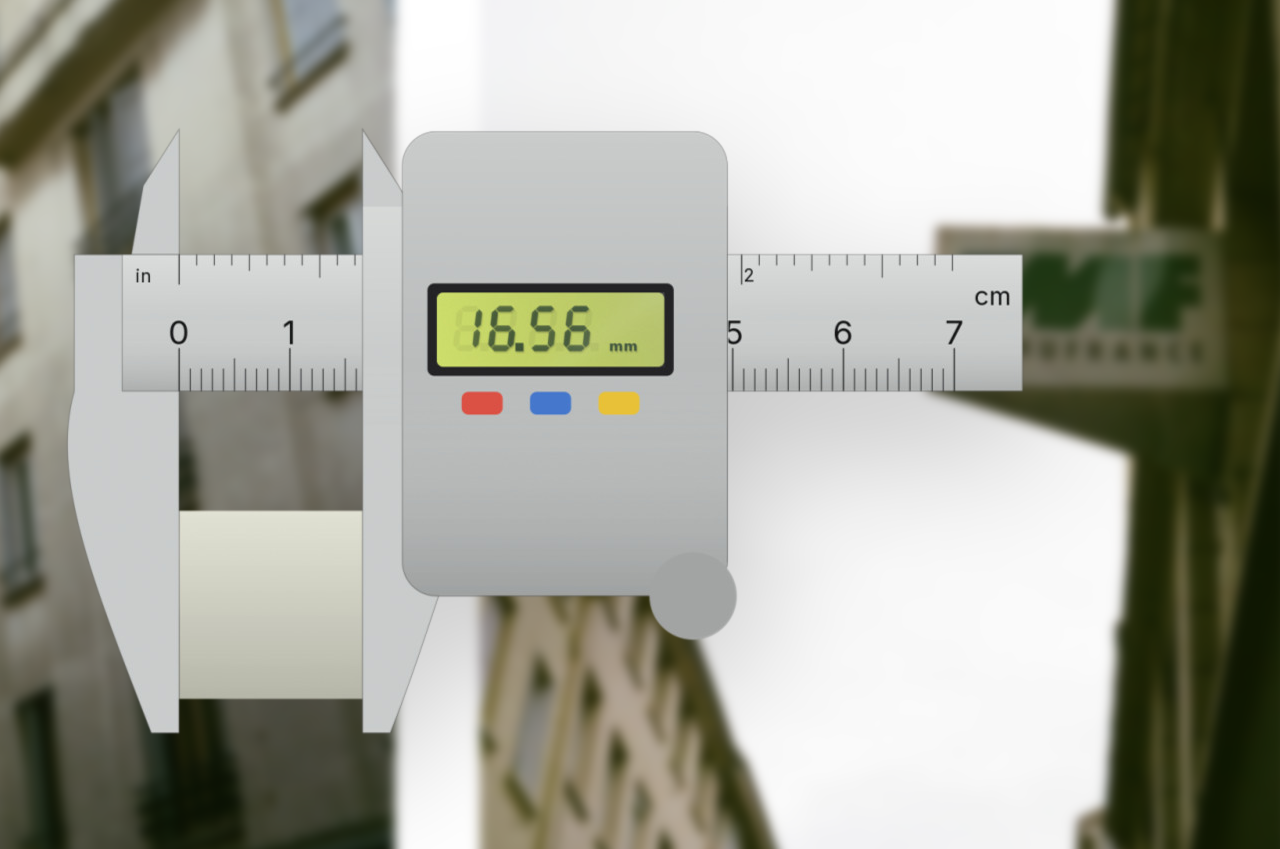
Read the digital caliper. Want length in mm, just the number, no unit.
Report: 16.56
